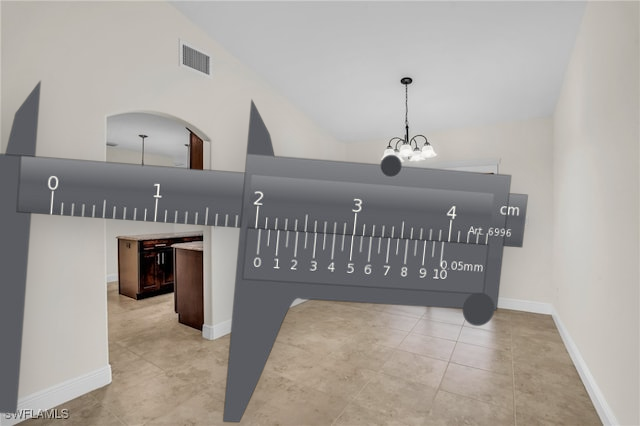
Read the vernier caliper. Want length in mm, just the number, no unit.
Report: 20.4
